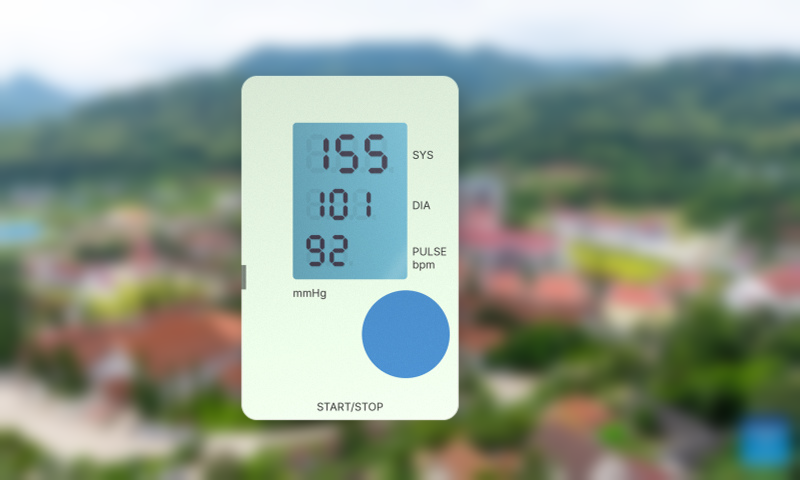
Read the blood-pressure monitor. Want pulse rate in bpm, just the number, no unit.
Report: 92
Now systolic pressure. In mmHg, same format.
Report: 155
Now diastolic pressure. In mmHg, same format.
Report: 101
